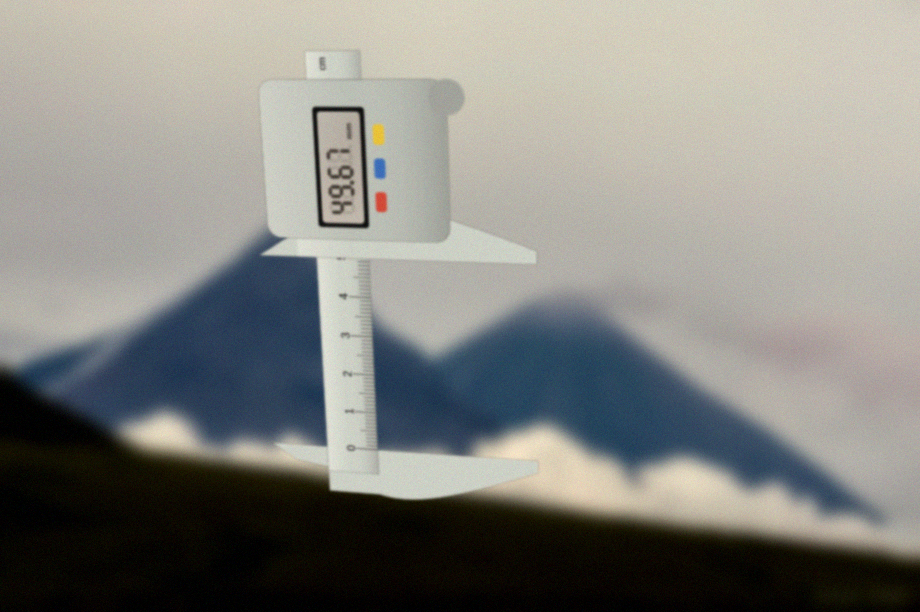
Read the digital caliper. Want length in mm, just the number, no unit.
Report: 49.67
